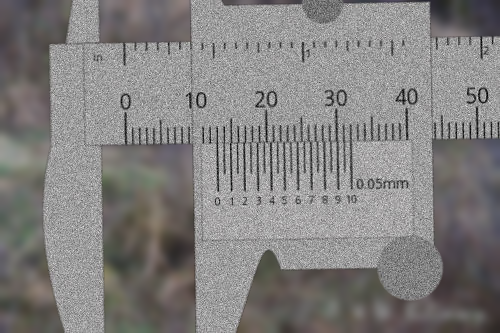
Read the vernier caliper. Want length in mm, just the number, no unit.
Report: 13.0
